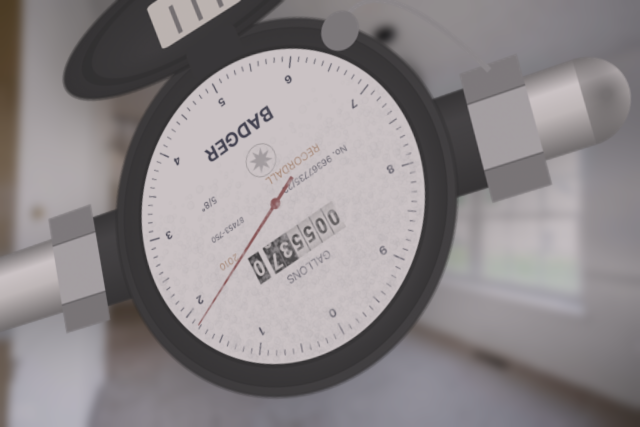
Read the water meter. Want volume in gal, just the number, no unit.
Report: 55371.8
